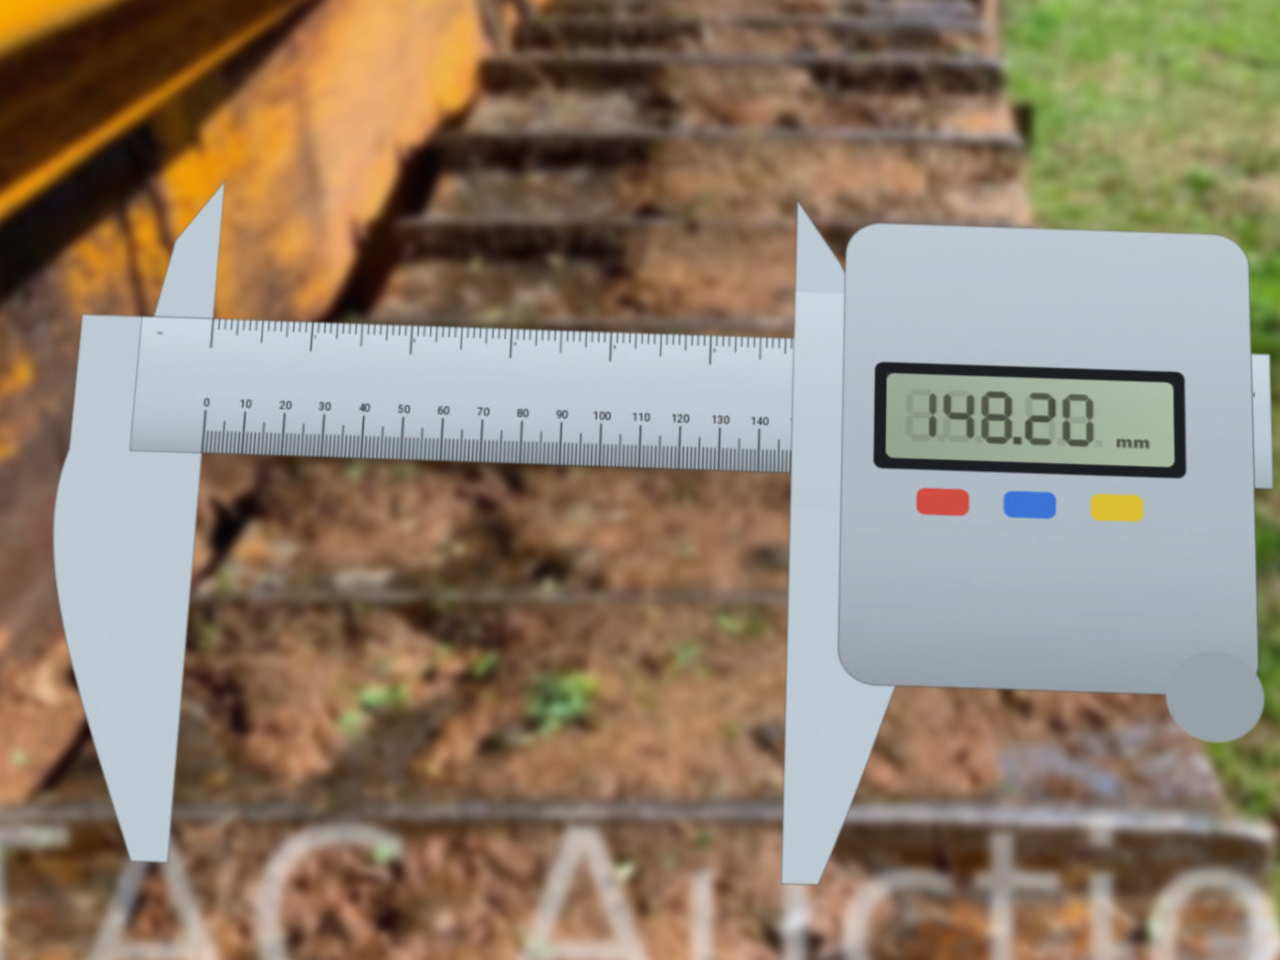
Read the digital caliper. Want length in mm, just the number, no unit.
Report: 148.20
